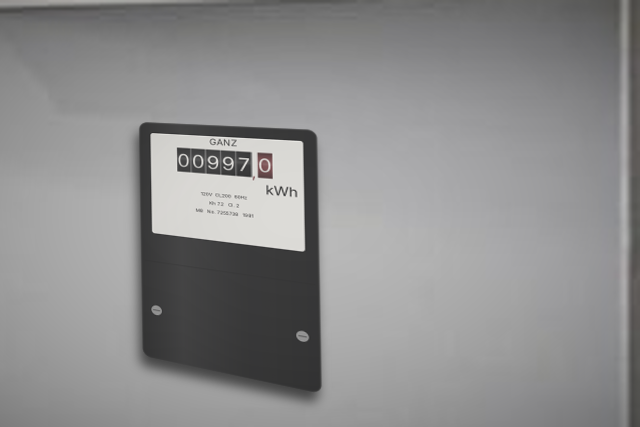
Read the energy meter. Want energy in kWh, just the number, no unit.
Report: 997.0
